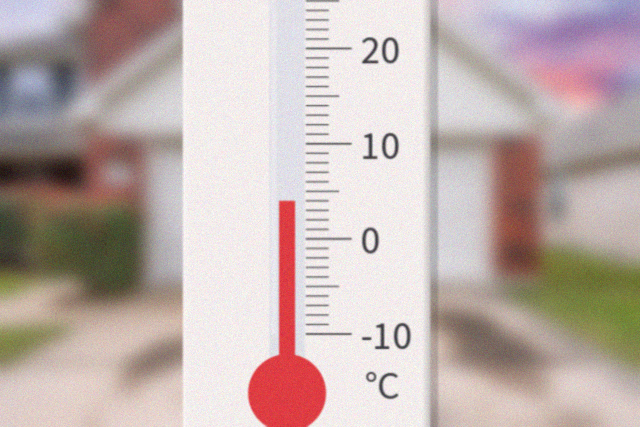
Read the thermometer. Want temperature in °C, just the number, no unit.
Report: 4
